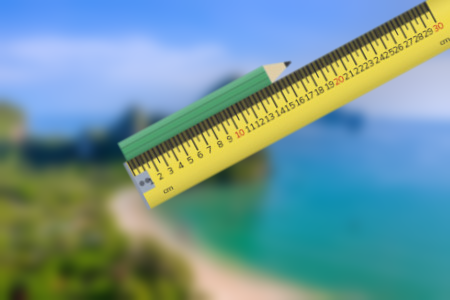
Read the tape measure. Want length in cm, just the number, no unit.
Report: 17
